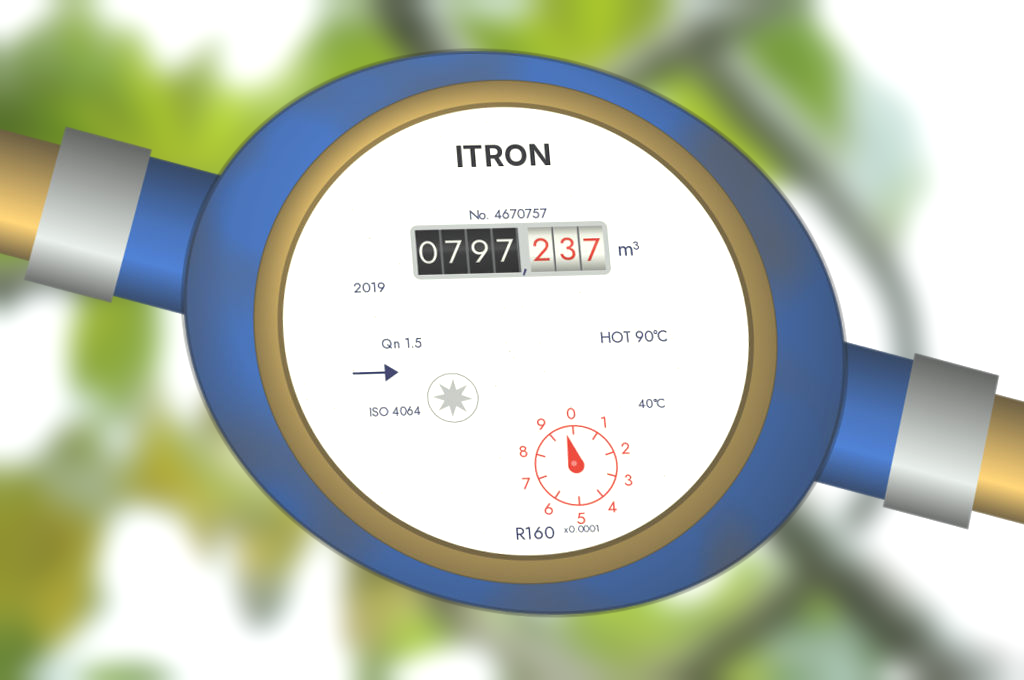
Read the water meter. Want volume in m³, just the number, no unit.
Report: 797.2369
